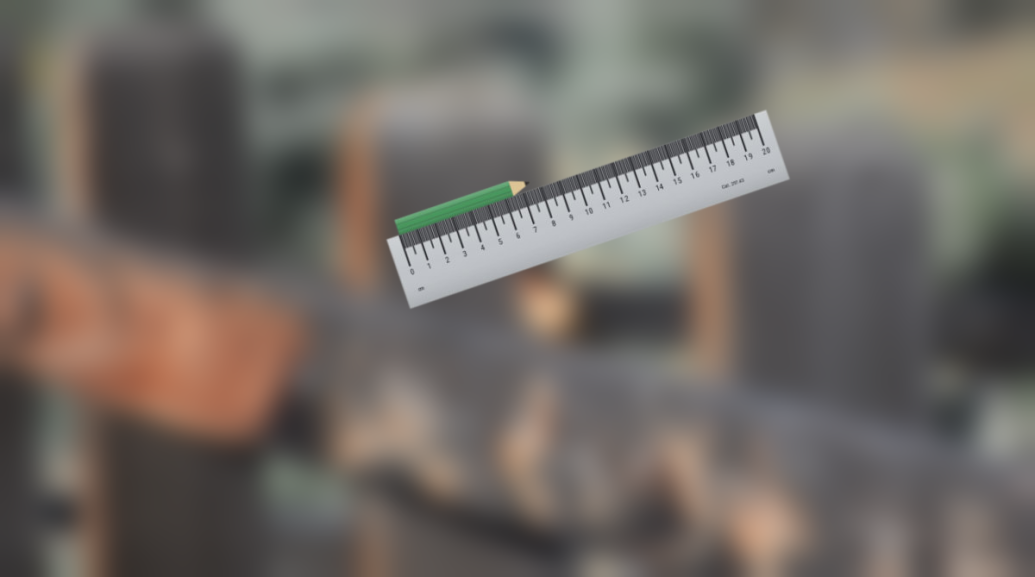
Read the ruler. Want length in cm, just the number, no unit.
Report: 7.5
